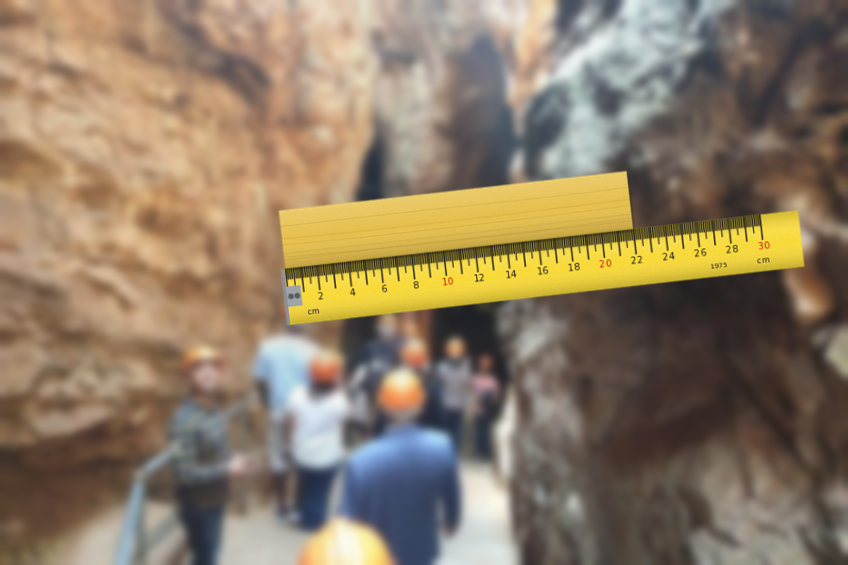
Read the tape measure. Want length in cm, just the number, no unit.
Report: 22
